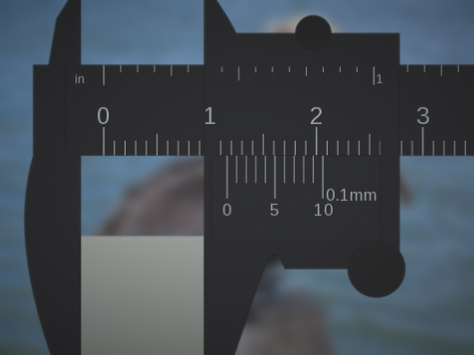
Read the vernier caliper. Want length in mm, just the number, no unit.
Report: 11.6
